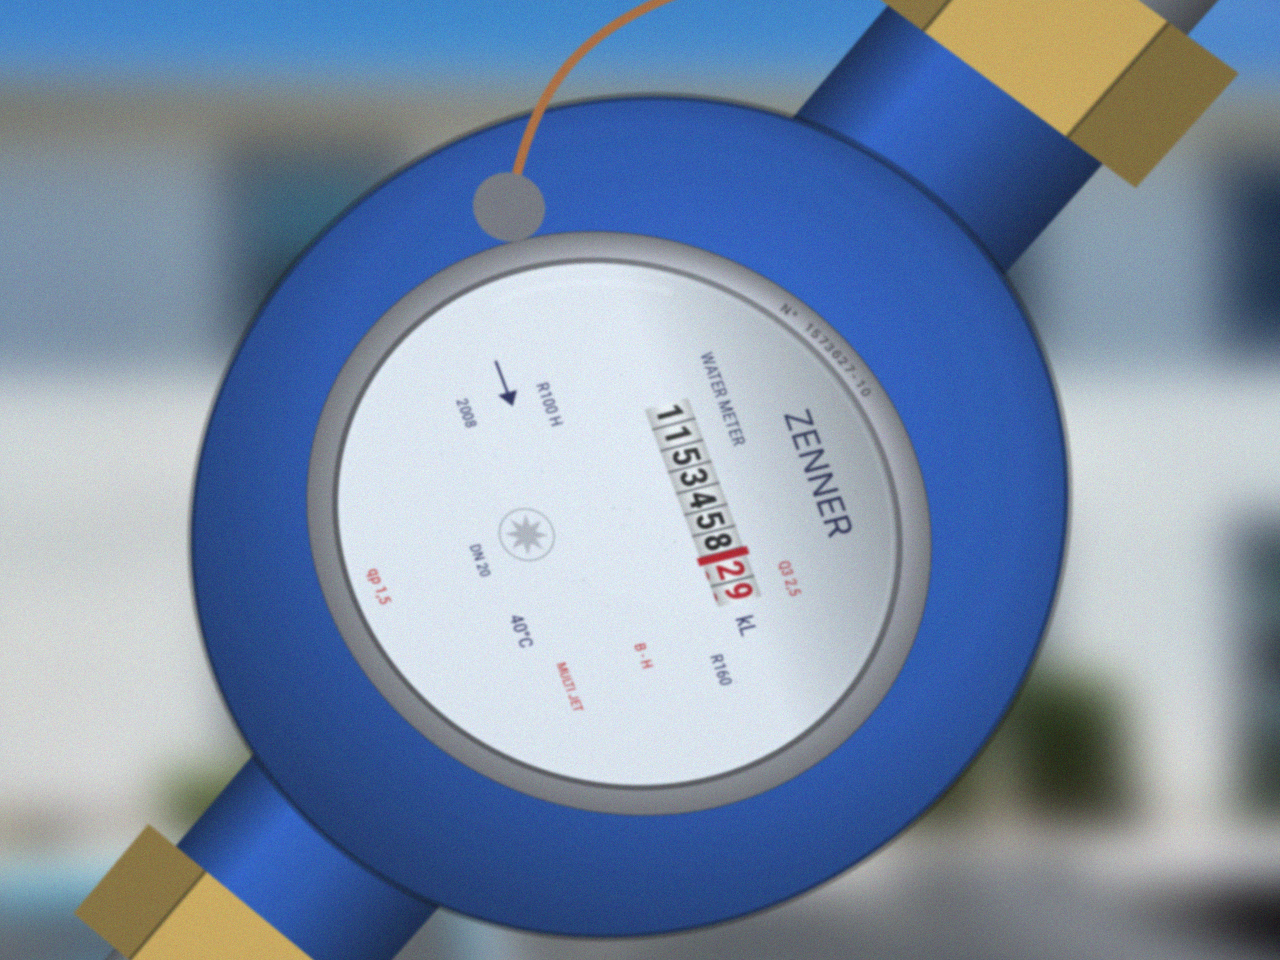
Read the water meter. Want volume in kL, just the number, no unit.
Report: 1153458.29
